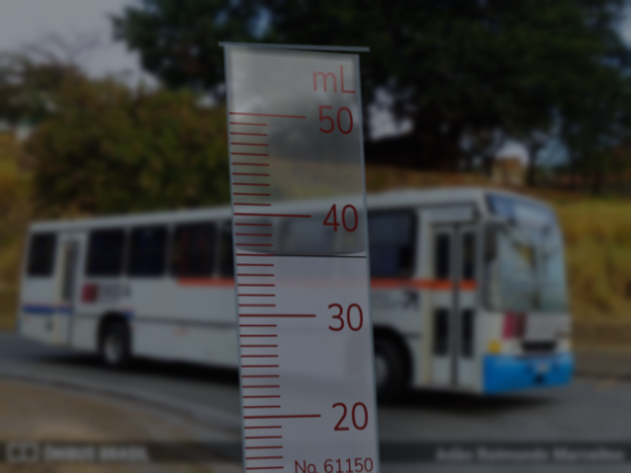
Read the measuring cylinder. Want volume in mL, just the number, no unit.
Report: 36
